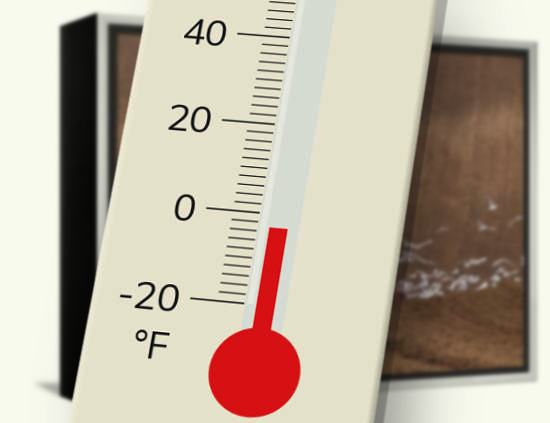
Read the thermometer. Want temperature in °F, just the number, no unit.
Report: -3
